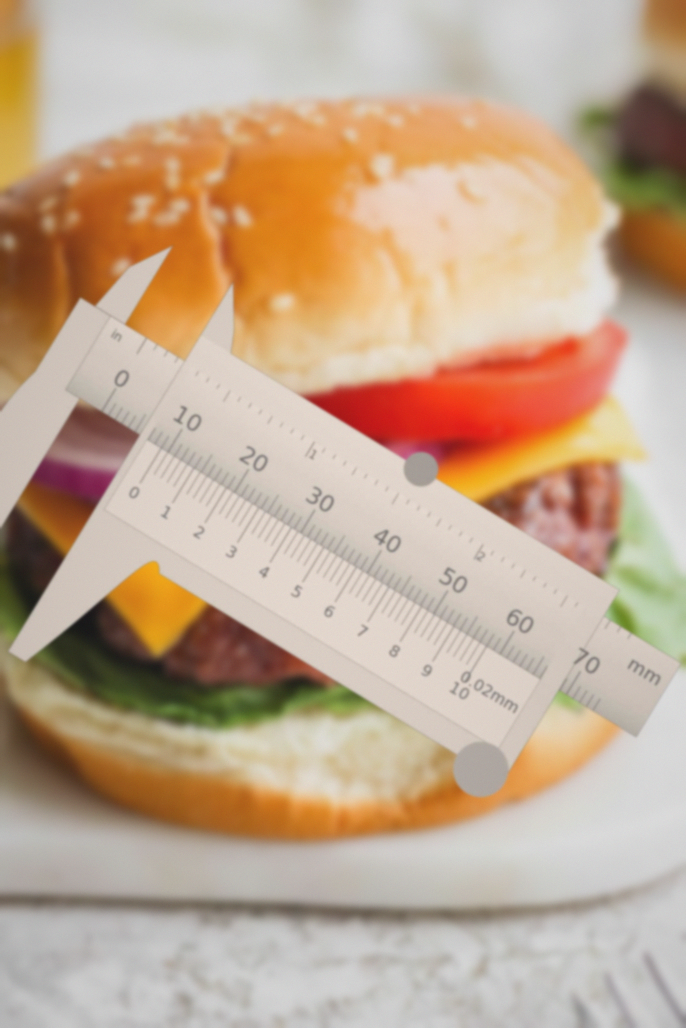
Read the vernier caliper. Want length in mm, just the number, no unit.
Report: 9.0
